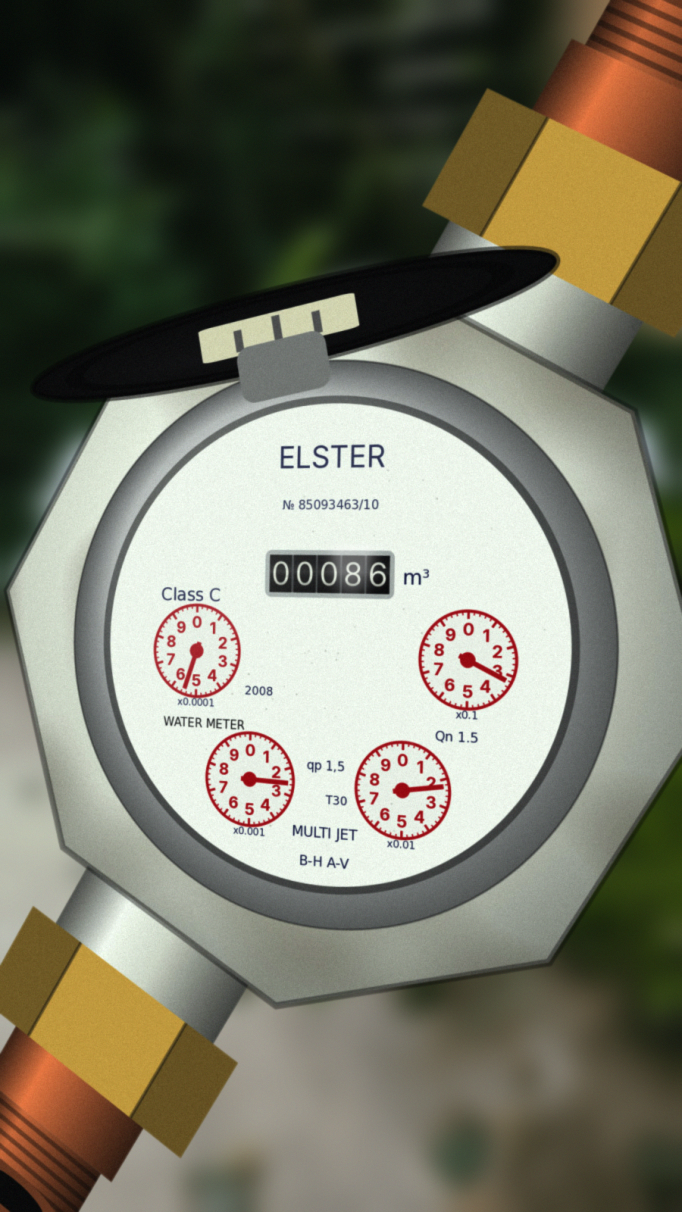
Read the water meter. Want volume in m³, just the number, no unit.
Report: 86.3225
